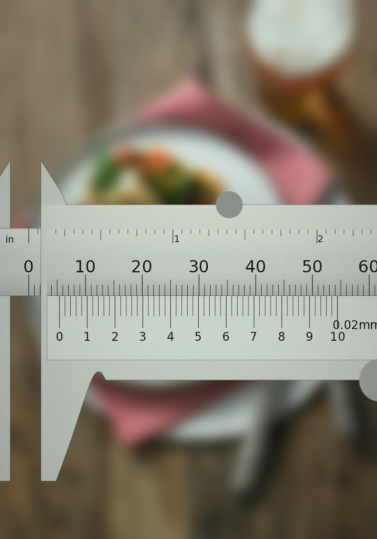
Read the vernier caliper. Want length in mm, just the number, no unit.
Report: 5.4
